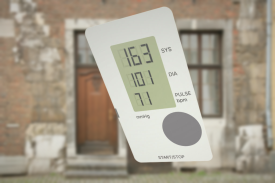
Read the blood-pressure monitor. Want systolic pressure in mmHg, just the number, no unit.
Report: 163
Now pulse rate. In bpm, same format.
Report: 71
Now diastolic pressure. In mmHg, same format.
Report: 101
